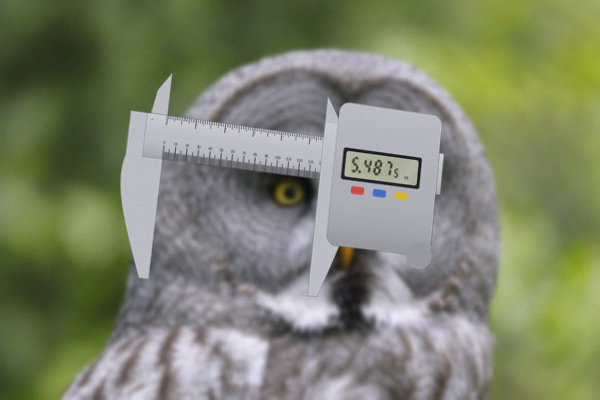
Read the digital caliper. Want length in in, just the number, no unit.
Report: 5.4875
